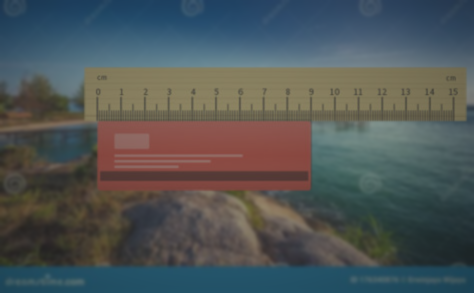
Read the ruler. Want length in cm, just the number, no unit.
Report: 9
